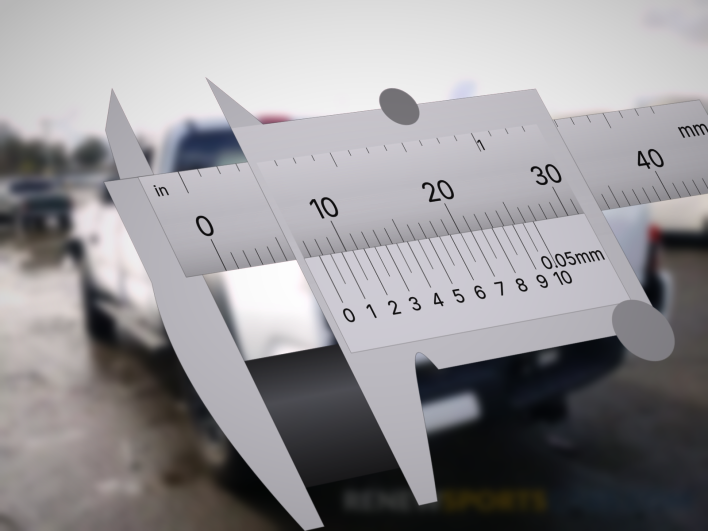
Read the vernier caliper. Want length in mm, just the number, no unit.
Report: 7.7
